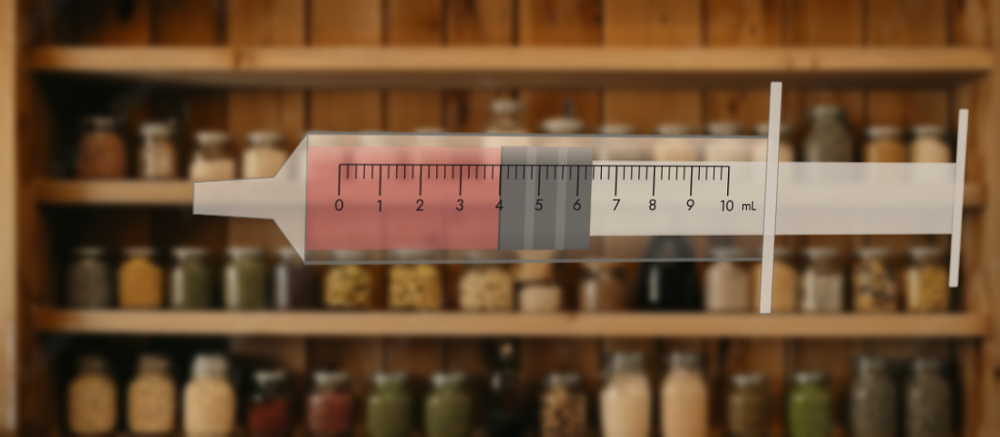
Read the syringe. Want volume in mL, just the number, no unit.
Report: 4
